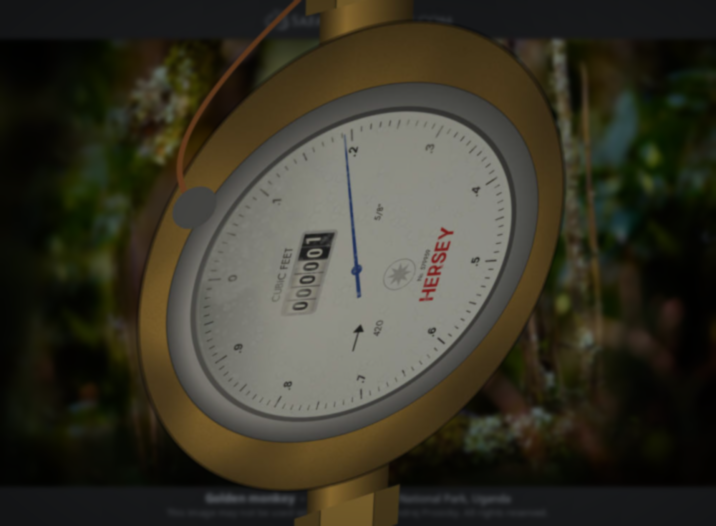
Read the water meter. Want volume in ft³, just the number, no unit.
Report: 1.19
